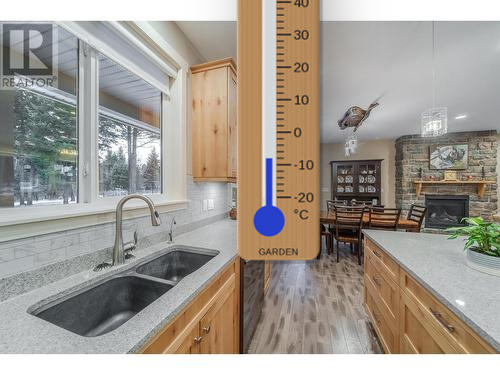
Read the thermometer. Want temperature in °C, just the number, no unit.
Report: -8
